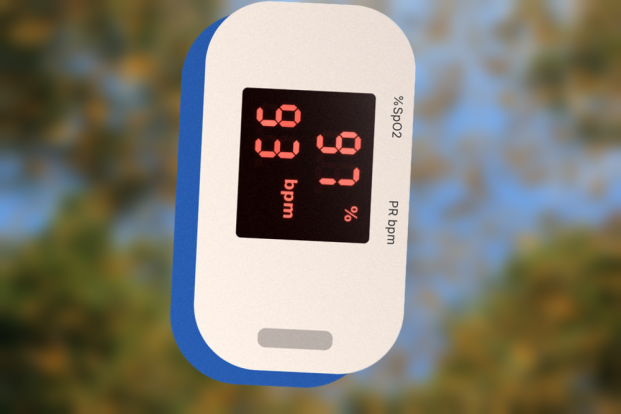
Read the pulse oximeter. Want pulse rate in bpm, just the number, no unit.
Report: 93
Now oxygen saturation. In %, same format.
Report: 97
